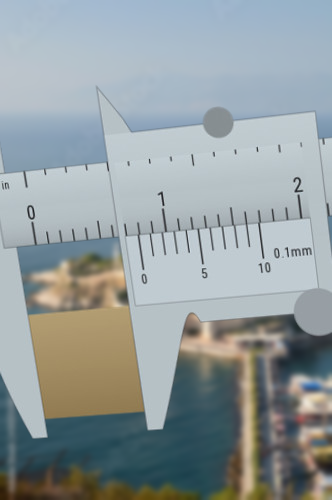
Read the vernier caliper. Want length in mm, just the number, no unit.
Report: 7.9
